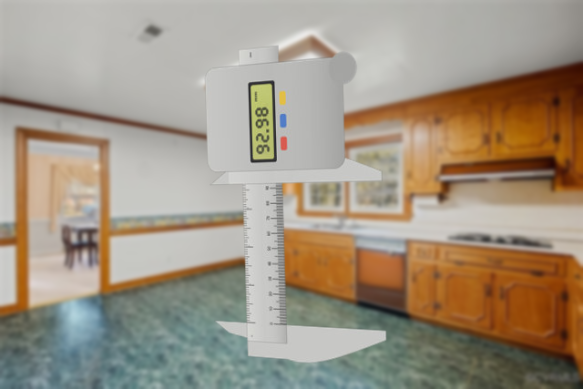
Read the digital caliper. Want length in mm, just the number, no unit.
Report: 92.98
